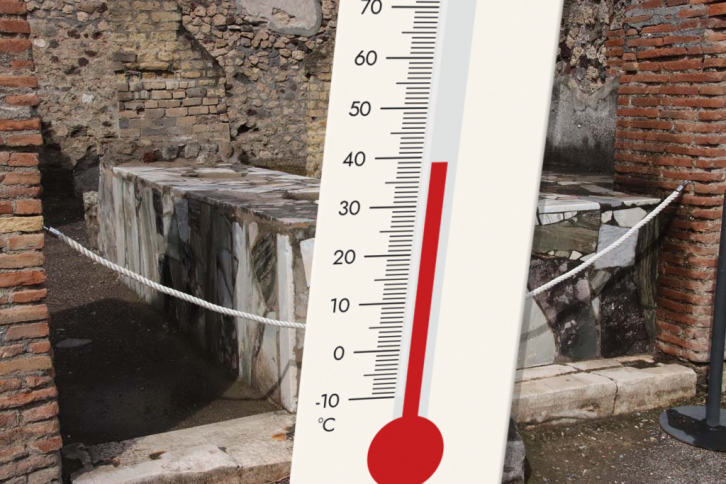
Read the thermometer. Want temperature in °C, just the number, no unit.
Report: 39
